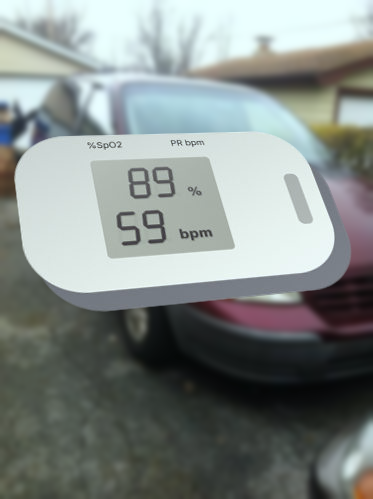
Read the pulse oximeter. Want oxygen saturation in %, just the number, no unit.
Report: 89
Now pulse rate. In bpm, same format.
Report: 59
